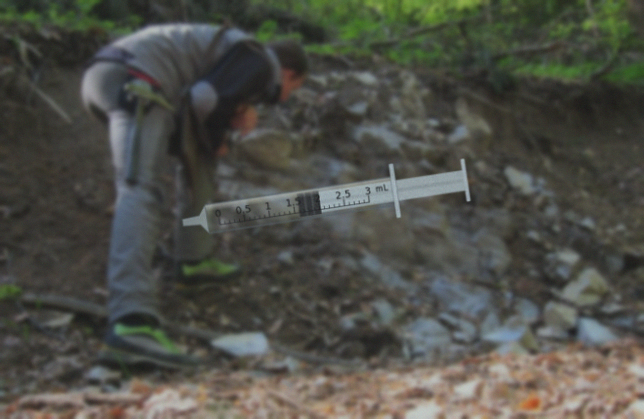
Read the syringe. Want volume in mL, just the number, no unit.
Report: 1.6
